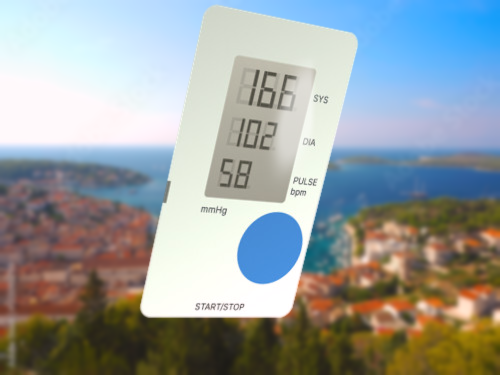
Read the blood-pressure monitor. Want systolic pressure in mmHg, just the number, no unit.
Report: 166
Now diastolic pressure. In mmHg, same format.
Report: 102
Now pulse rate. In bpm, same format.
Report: 58
